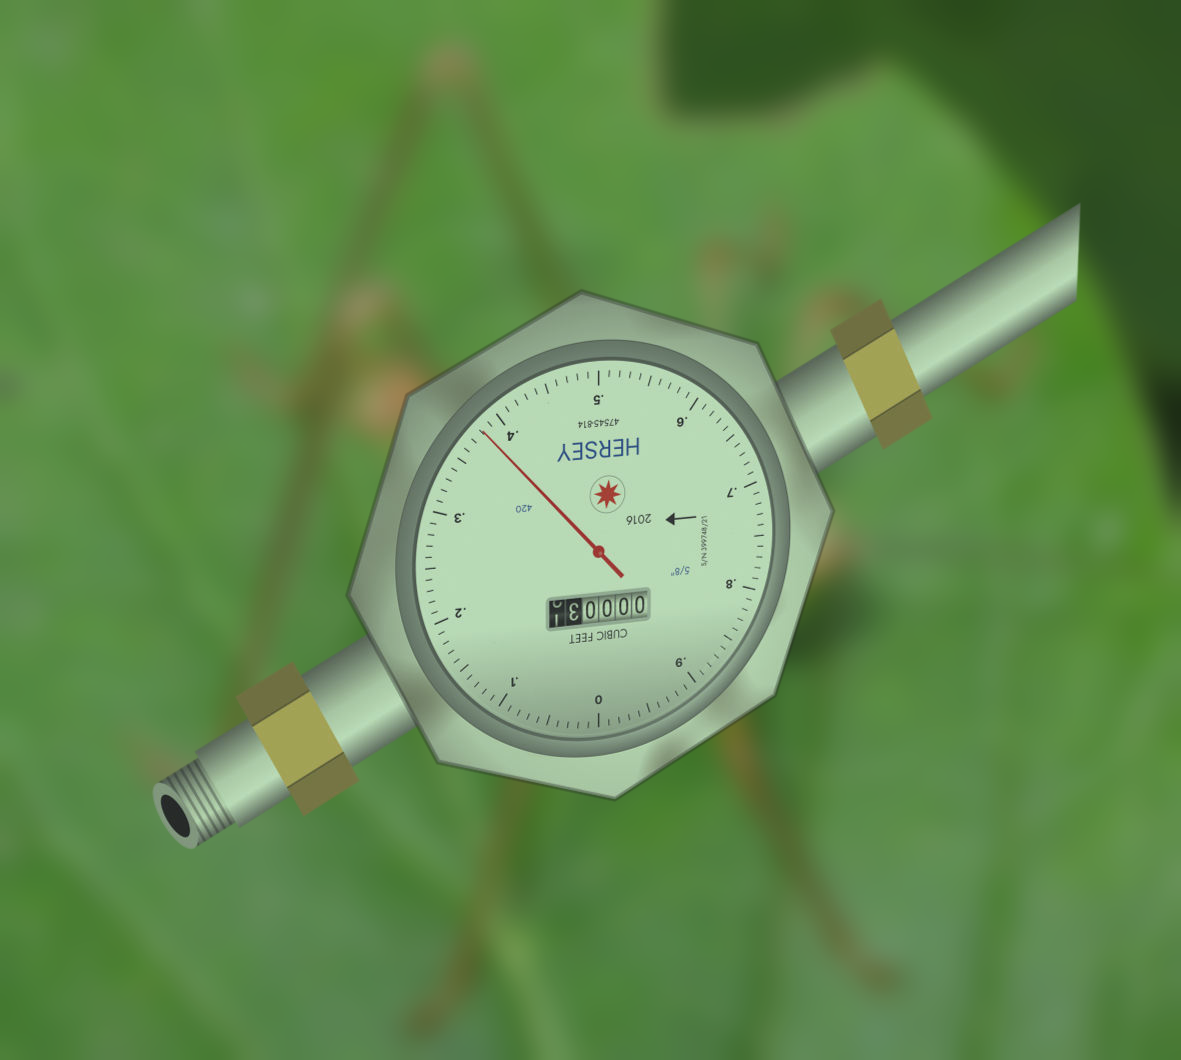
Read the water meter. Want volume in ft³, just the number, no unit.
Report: 31.38
